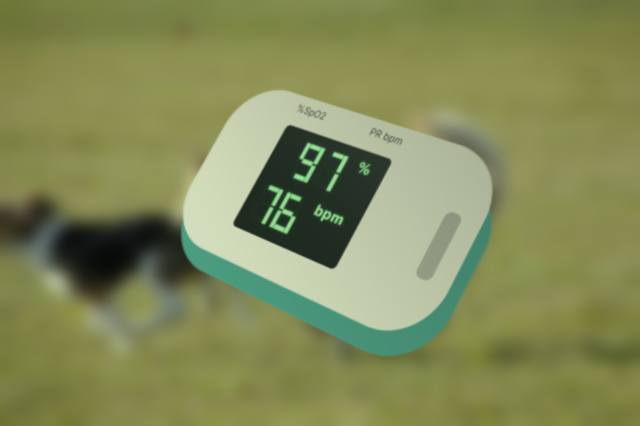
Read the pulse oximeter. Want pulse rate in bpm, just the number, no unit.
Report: 76
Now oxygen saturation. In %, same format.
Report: 97
